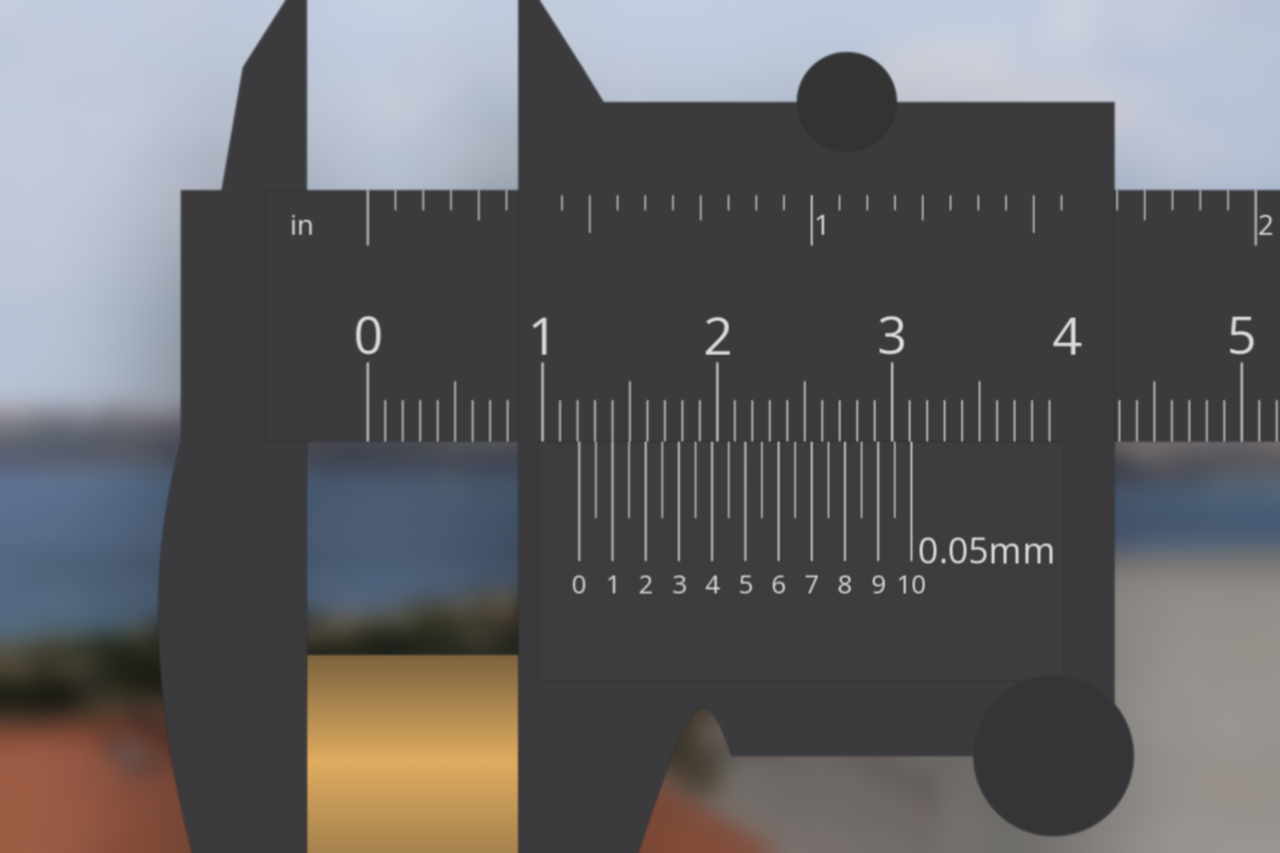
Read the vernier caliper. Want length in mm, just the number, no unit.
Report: 12.1
